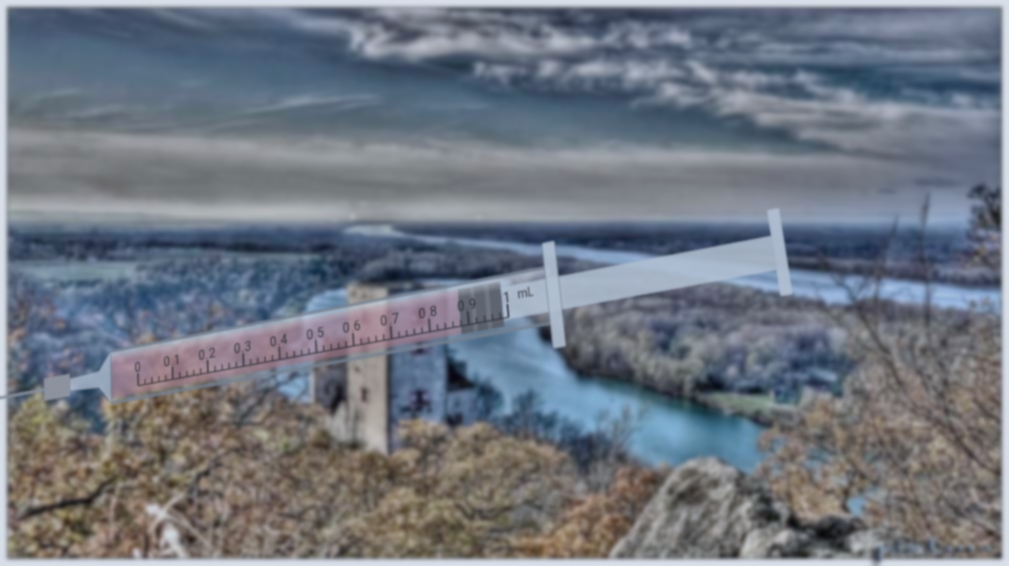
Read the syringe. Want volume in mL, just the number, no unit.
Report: 0.88
